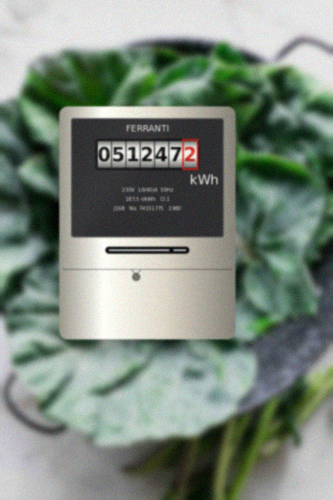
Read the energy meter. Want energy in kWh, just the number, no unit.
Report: 51247.2
